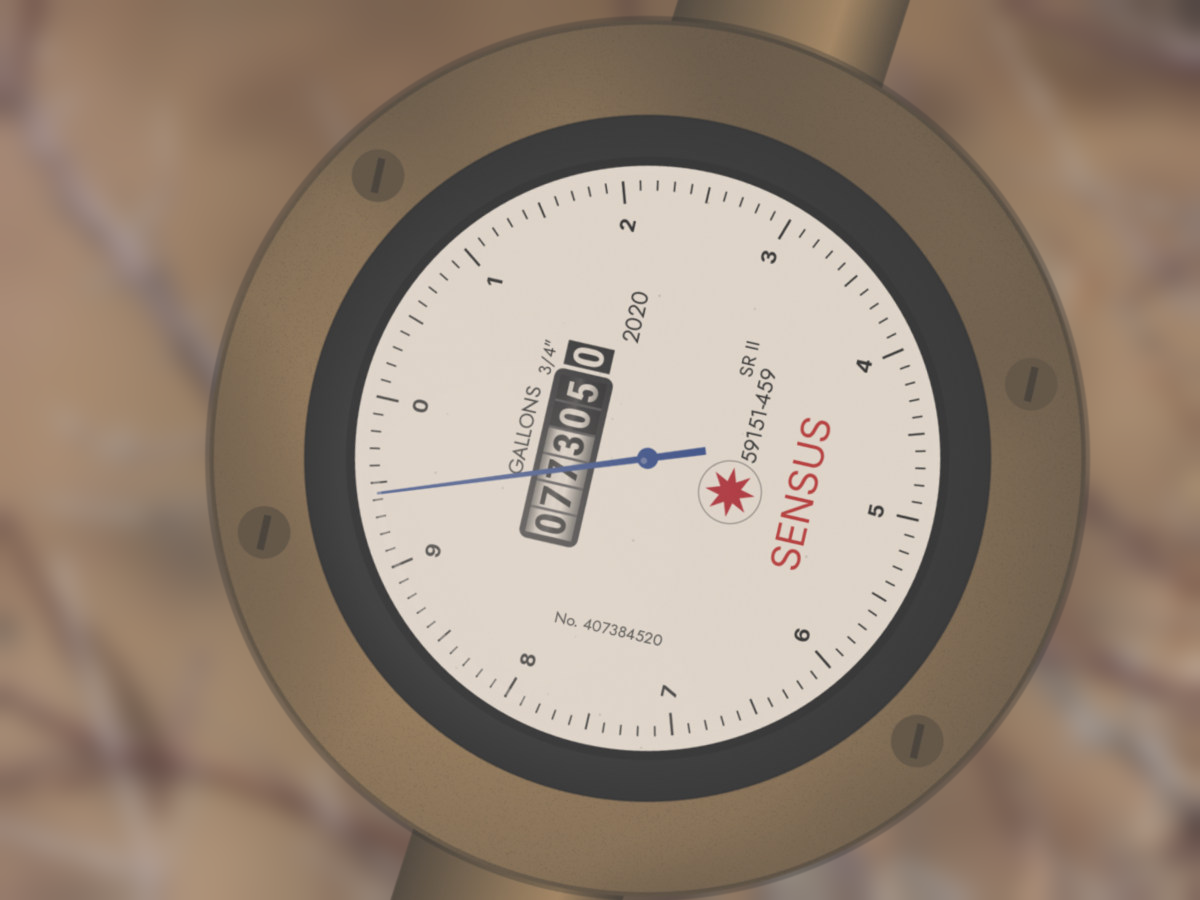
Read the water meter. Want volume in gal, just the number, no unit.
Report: 773049.4
